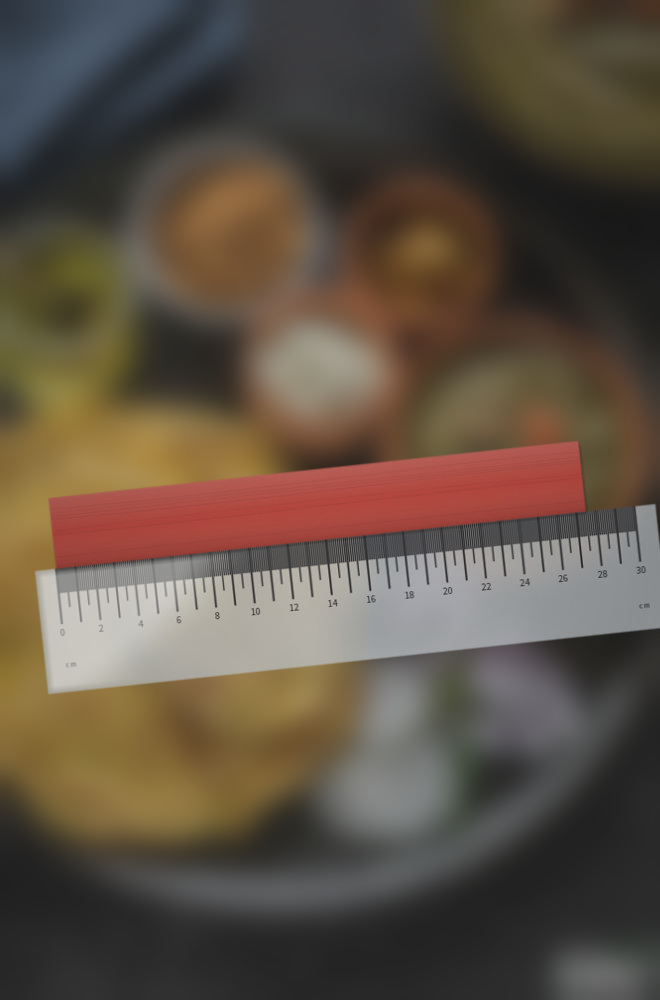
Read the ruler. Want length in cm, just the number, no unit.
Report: 27.5
